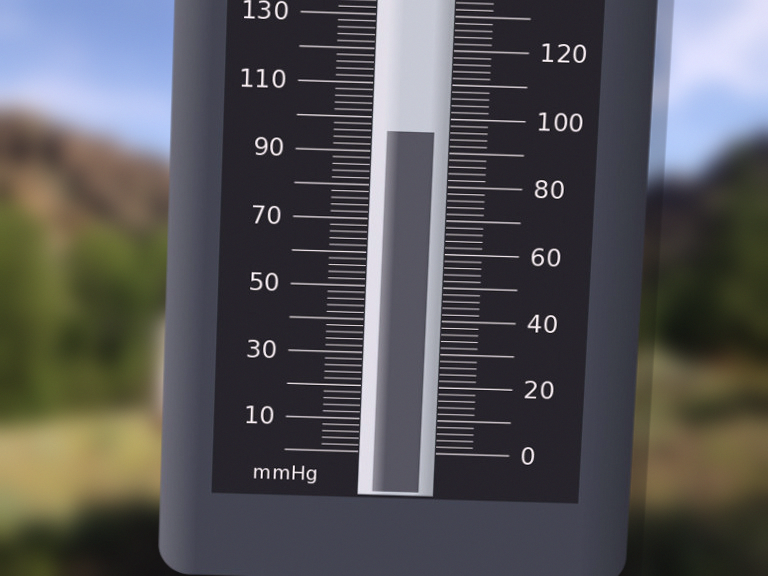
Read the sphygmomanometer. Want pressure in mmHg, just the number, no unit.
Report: 96
